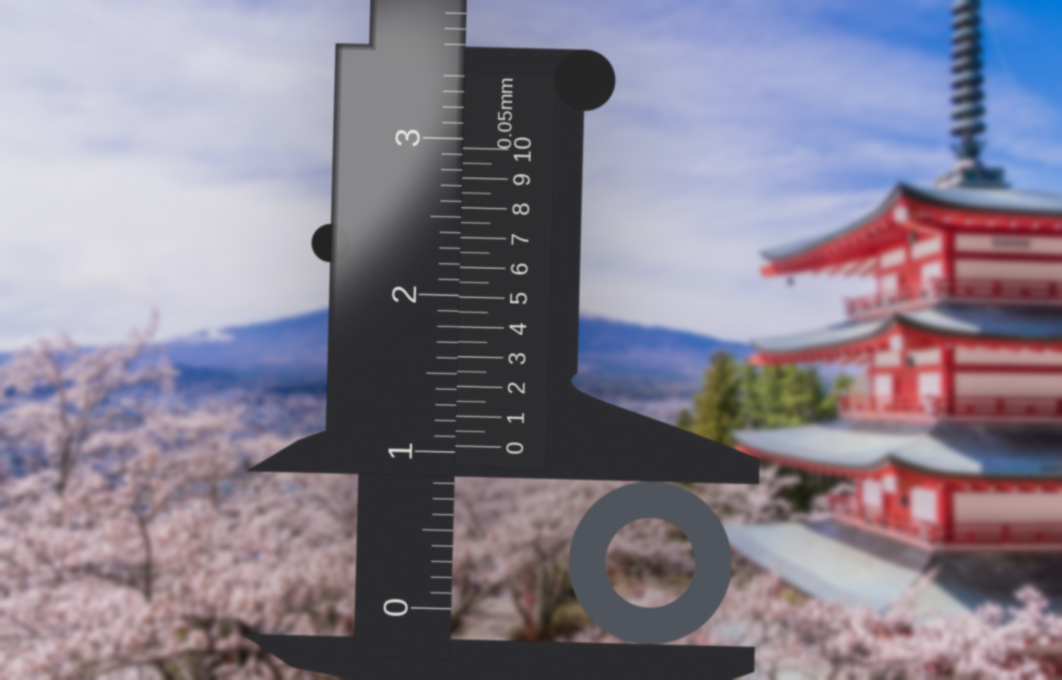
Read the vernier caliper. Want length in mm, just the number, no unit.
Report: 10.4
